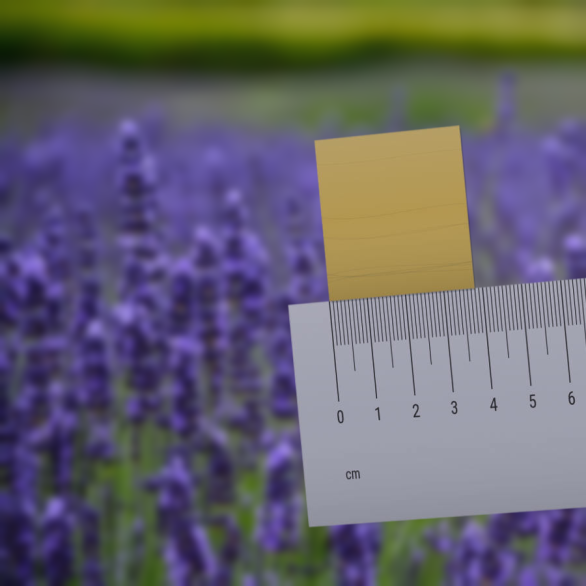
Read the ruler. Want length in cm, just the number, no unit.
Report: 3.8
